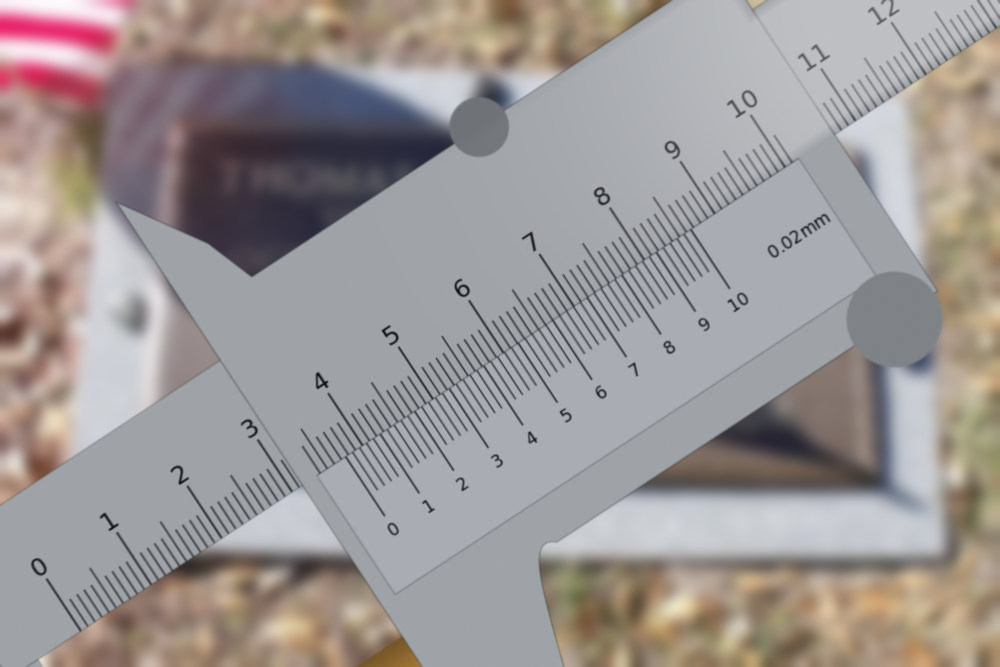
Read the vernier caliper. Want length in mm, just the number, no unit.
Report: 37.6
